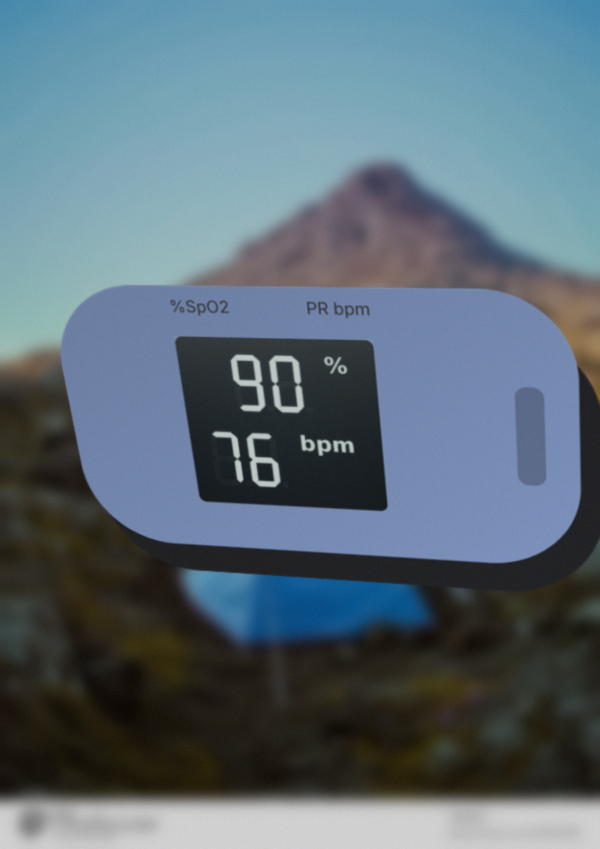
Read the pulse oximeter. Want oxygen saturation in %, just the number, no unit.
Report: 90
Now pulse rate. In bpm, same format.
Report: 76
